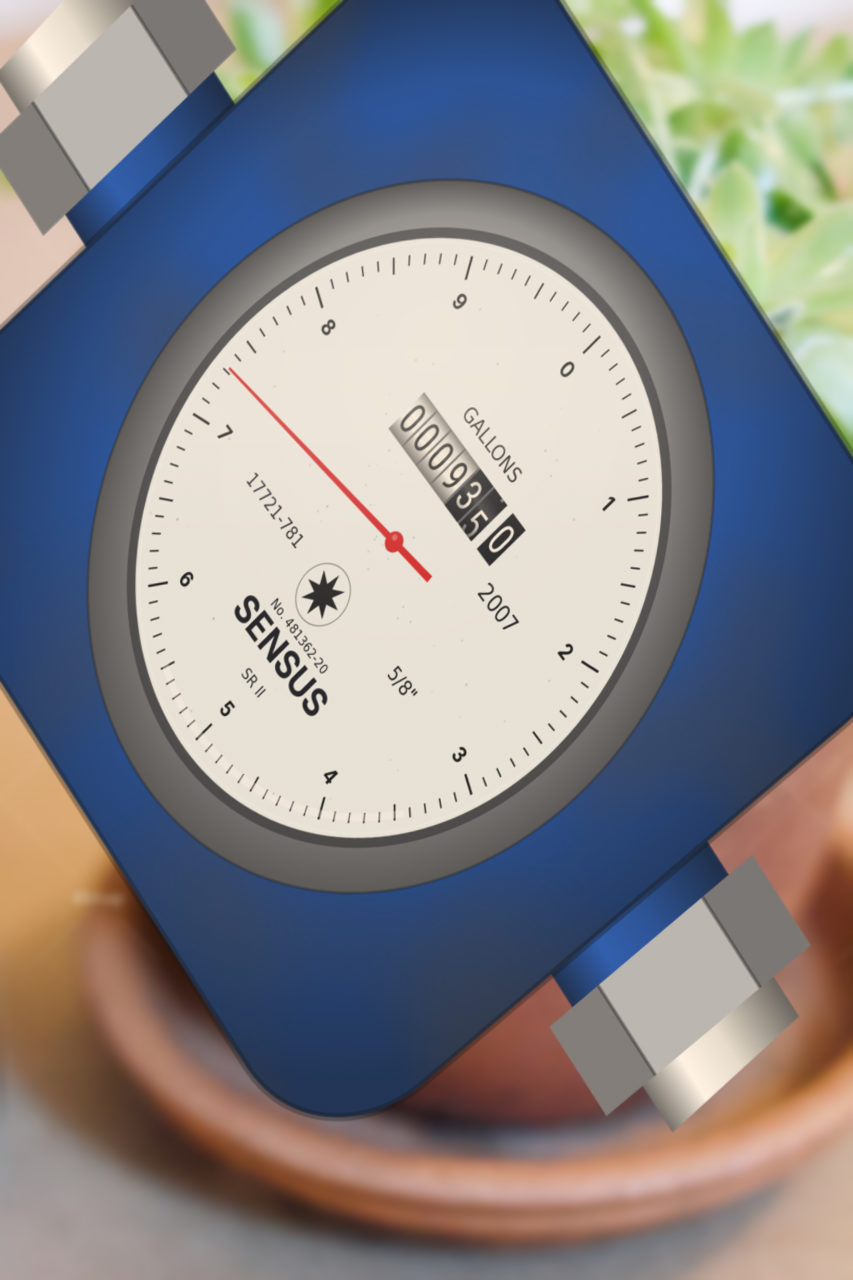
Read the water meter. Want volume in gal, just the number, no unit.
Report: 9347.3
